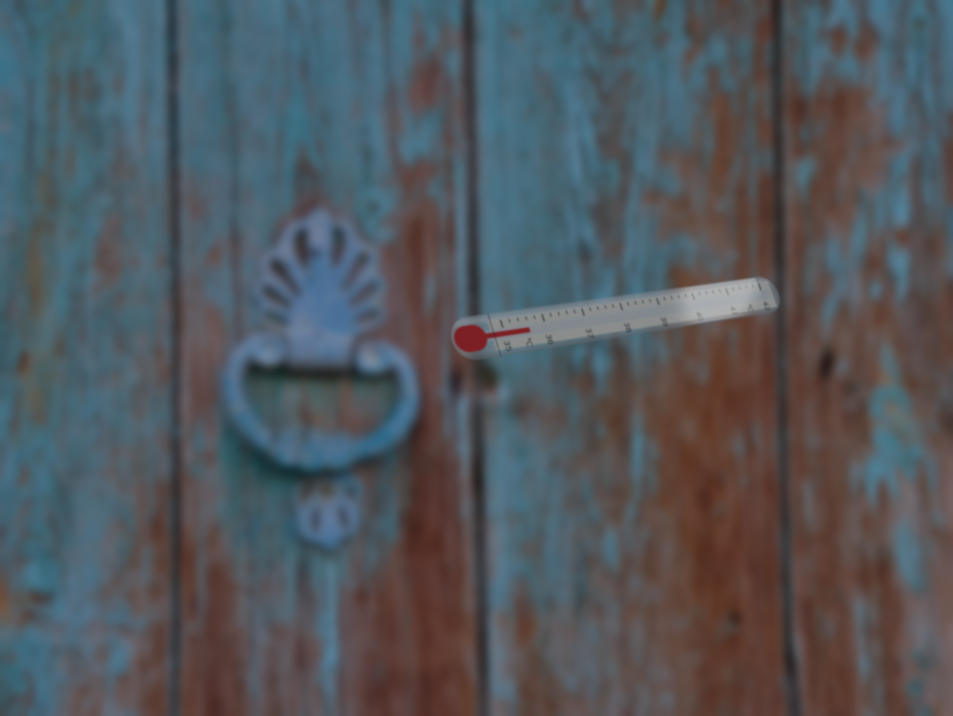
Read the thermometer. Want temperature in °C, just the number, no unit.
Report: 35.6
